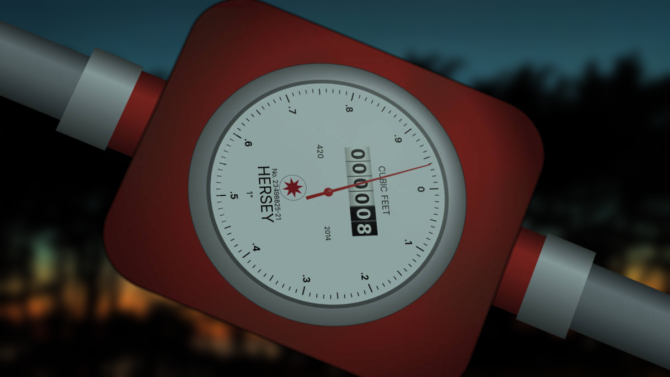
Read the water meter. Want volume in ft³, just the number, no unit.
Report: 7.96
